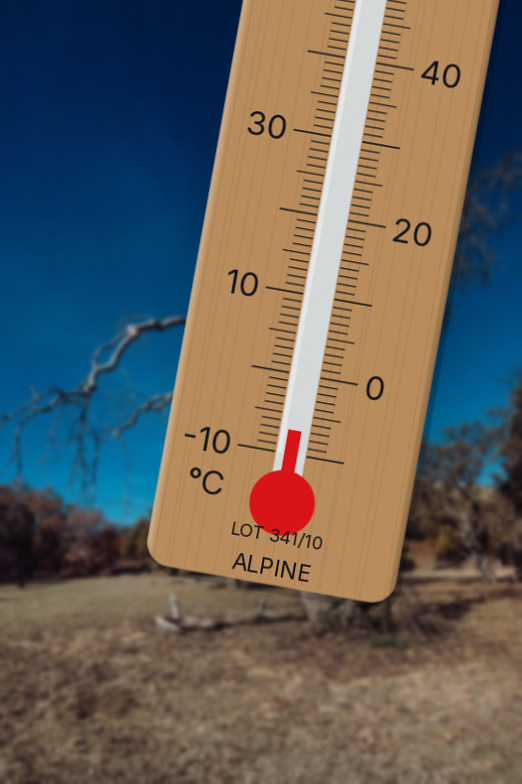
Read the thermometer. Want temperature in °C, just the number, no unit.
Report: -7
